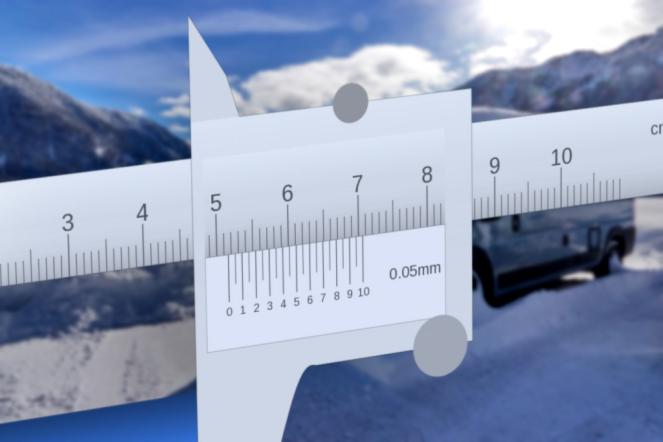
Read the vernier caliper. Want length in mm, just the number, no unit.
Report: 51.6
